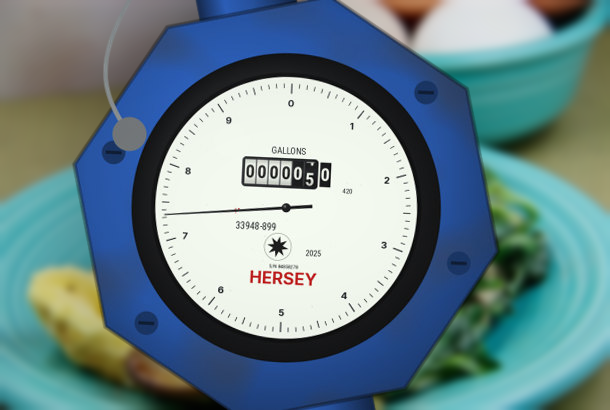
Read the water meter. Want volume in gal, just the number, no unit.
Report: 47.3
